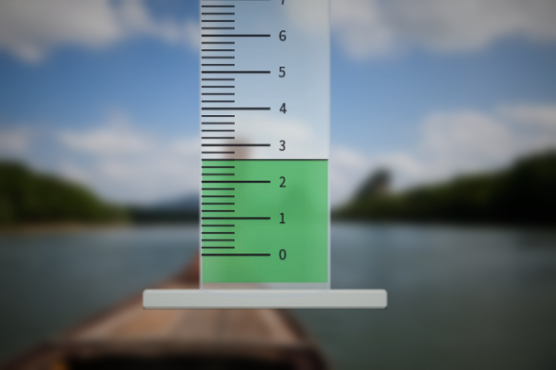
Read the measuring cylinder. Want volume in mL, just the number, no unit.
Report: 2.6
